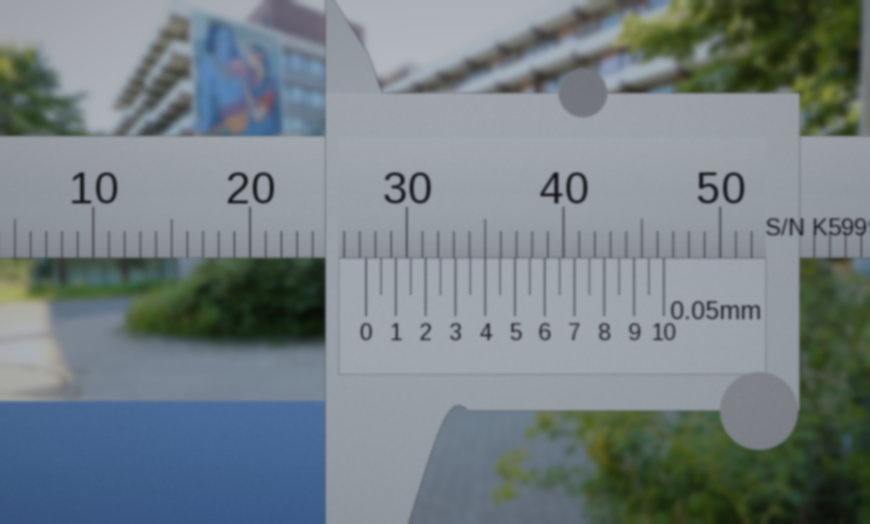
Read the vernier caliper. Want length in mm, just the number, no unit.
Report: 27.4
